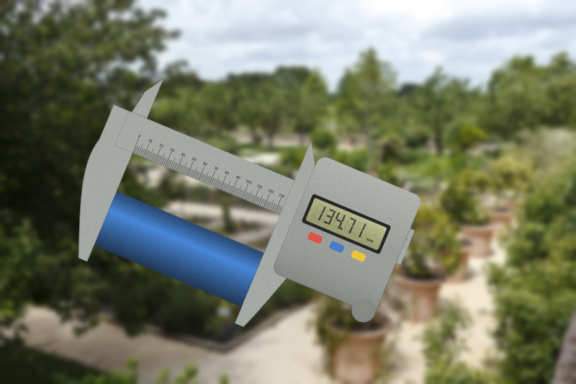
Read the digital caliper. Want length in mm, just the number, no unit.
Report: 134.71
